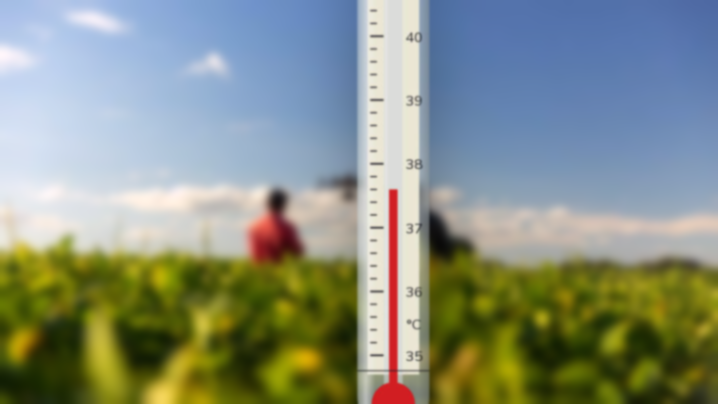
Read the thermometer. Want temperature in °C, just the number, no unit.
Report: 37.6
